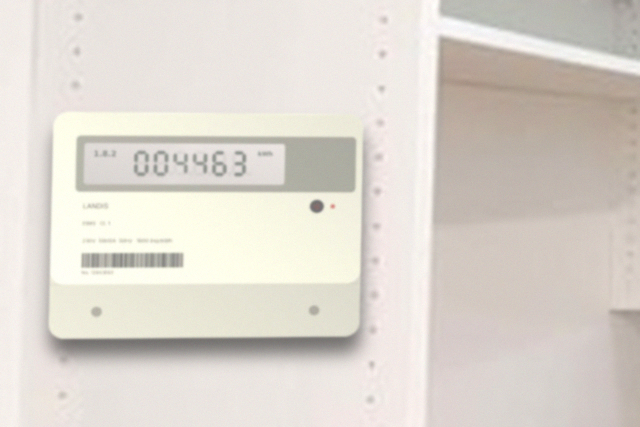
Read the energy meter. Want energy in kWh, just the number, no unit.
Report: 4463
